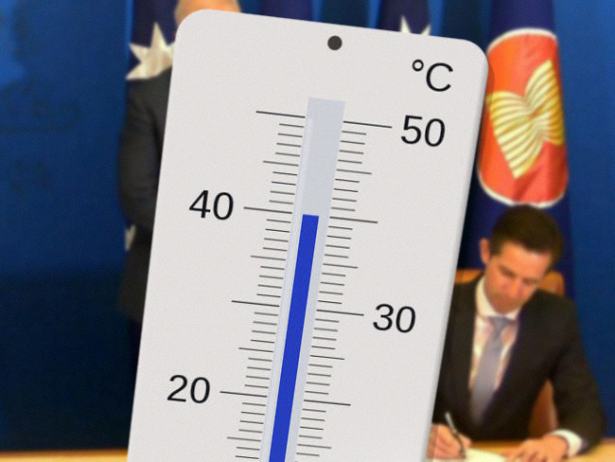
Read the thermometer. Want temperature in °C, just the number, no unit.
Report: 40
